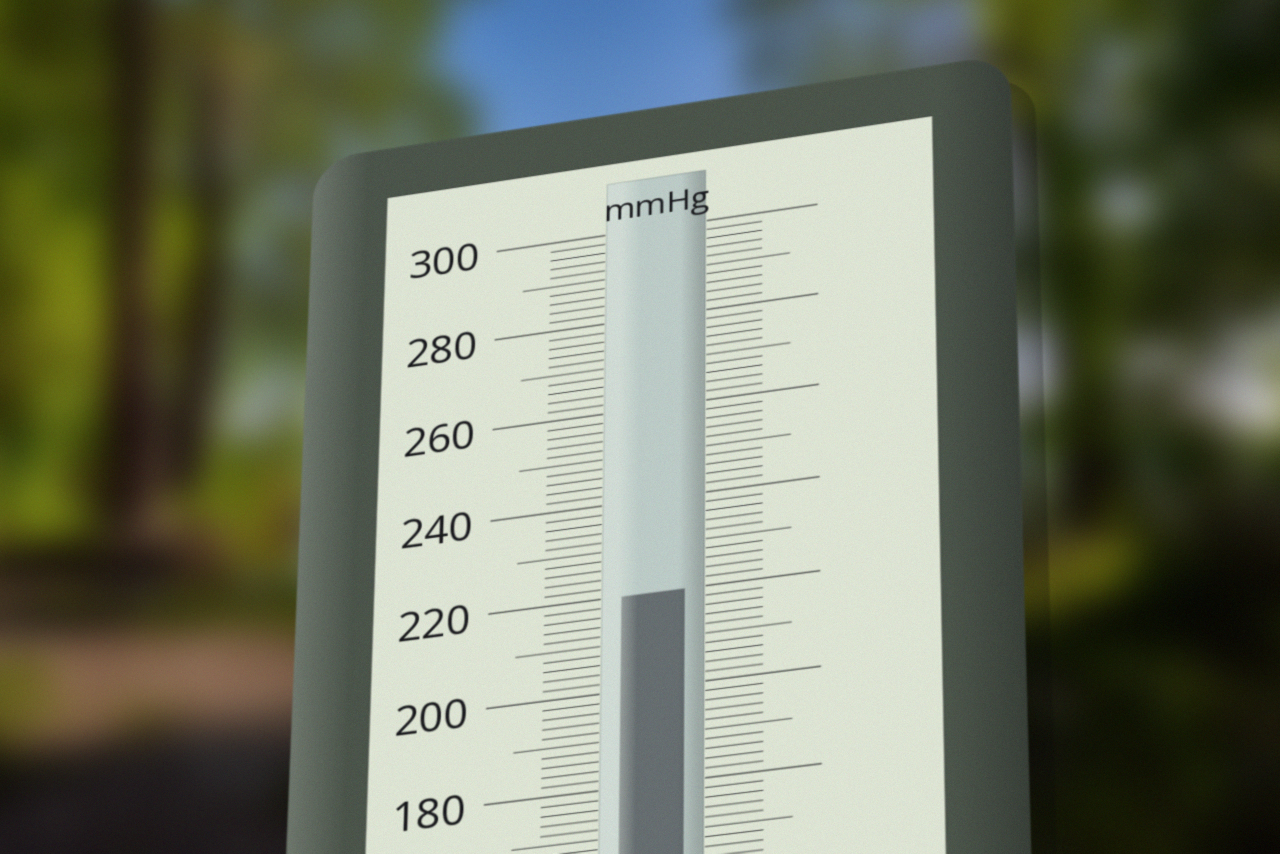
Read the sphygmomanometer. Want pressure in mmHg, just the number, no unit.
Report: 220
